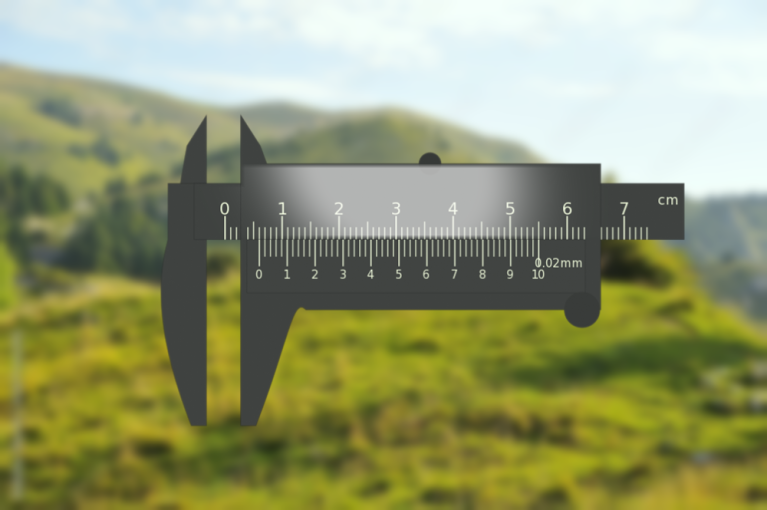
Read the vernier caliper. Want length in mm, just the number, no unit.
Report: 6.0
